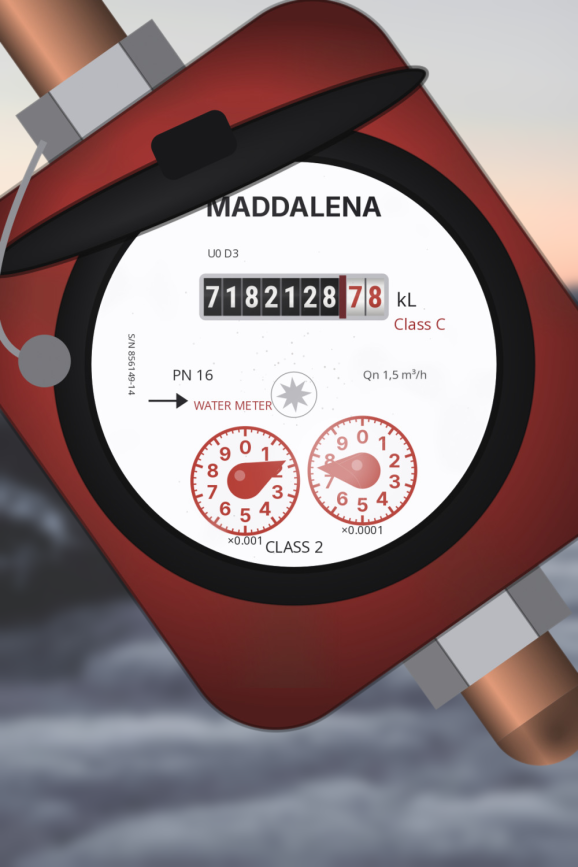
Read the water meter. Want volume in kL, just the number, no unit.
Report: 7182128.7817
